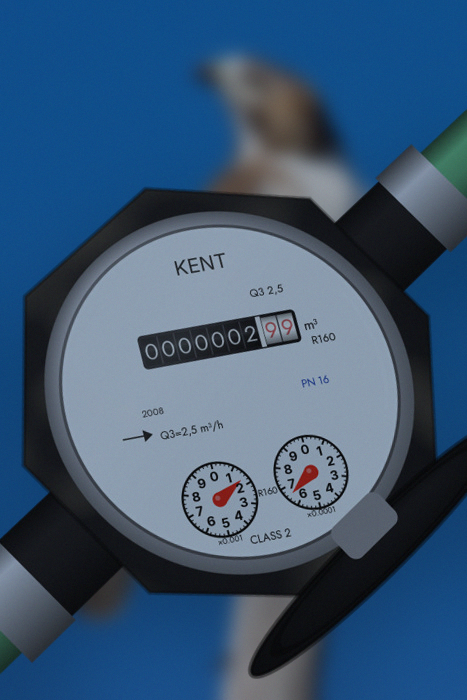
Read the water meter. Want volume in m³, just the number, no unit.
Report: 2.9916
